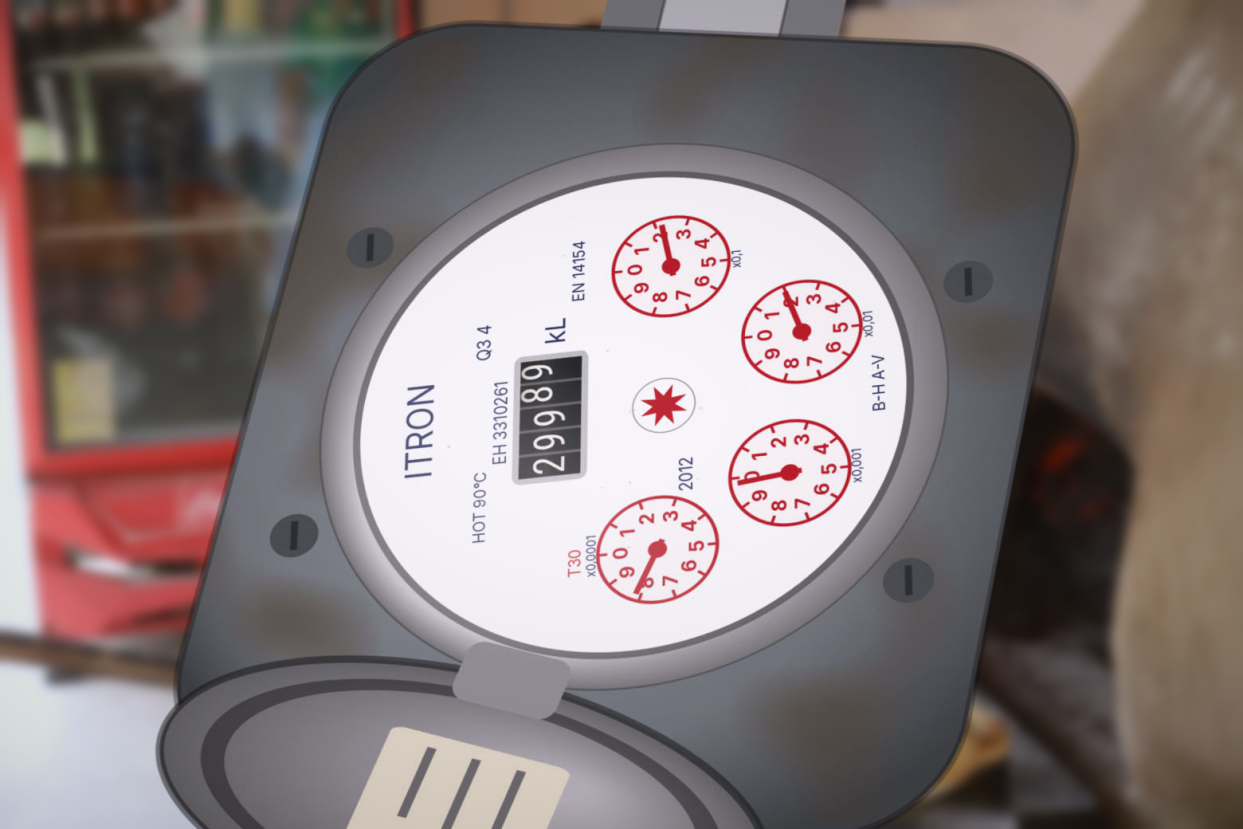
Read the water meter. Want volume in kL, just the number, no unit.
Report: 29989.2198
